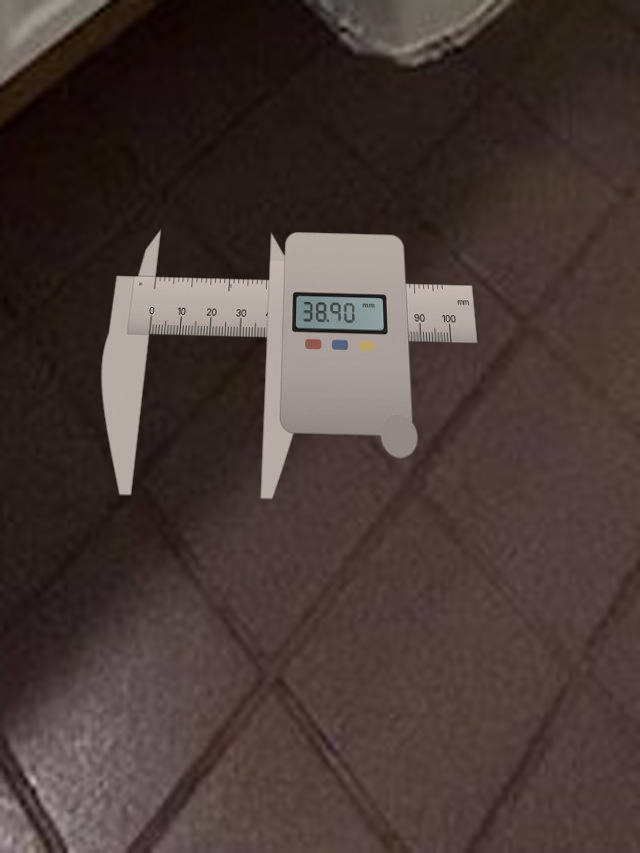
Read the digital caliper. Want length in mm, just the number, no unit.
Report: 38.90
